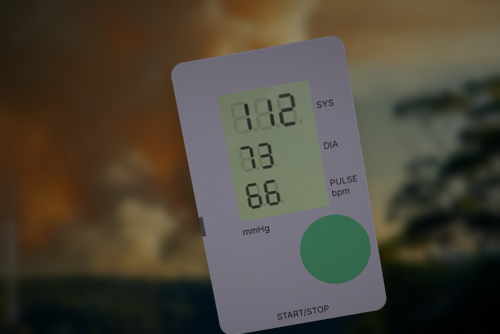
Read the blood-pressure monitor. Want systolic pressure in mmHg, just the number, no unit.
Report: 112
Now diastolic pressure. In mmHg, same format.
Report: 73
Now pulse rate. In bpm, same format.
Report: 66
